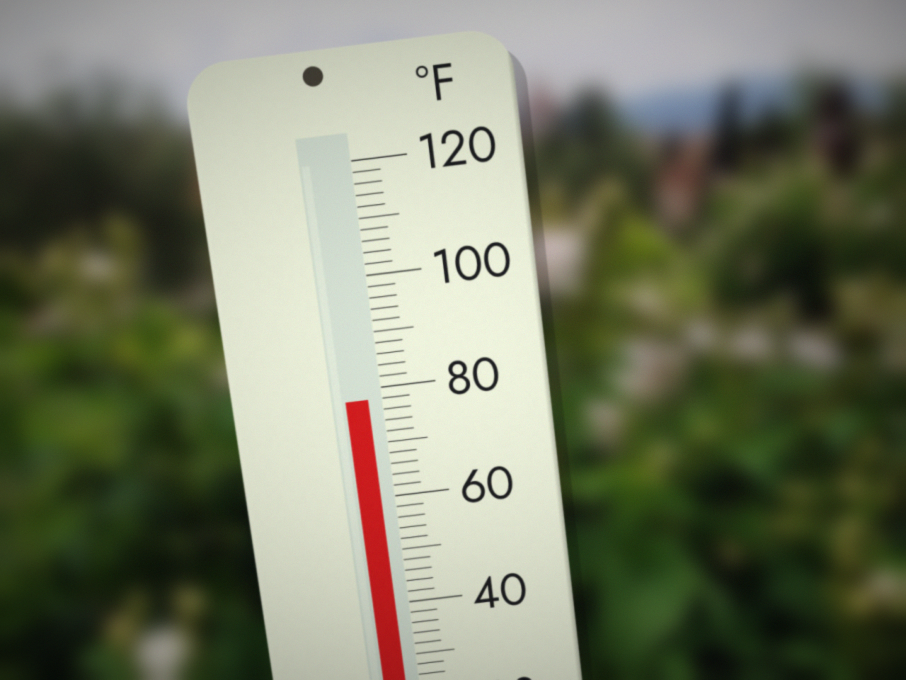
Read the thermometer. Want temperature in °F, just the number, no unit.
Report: 78
